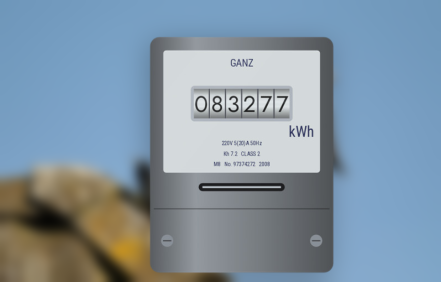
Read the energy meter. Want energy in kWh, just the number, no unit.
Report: 83277
